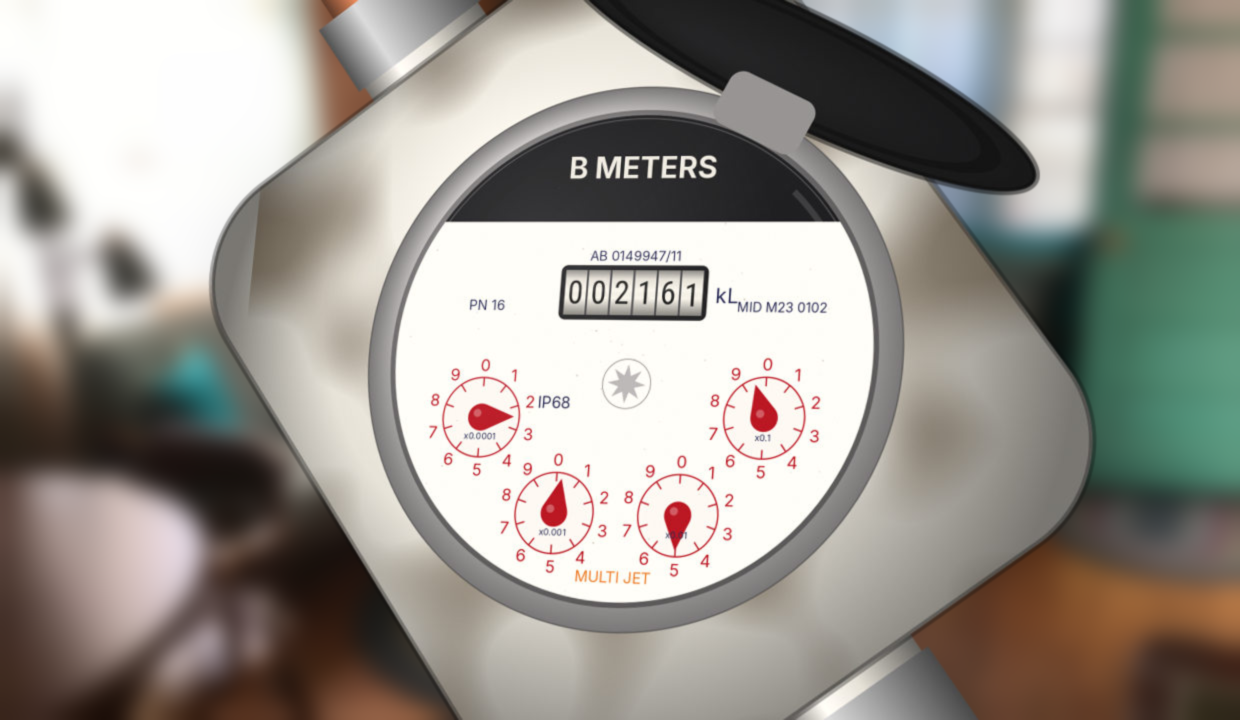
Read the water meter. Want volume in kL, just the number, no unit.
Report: 2160.9502
